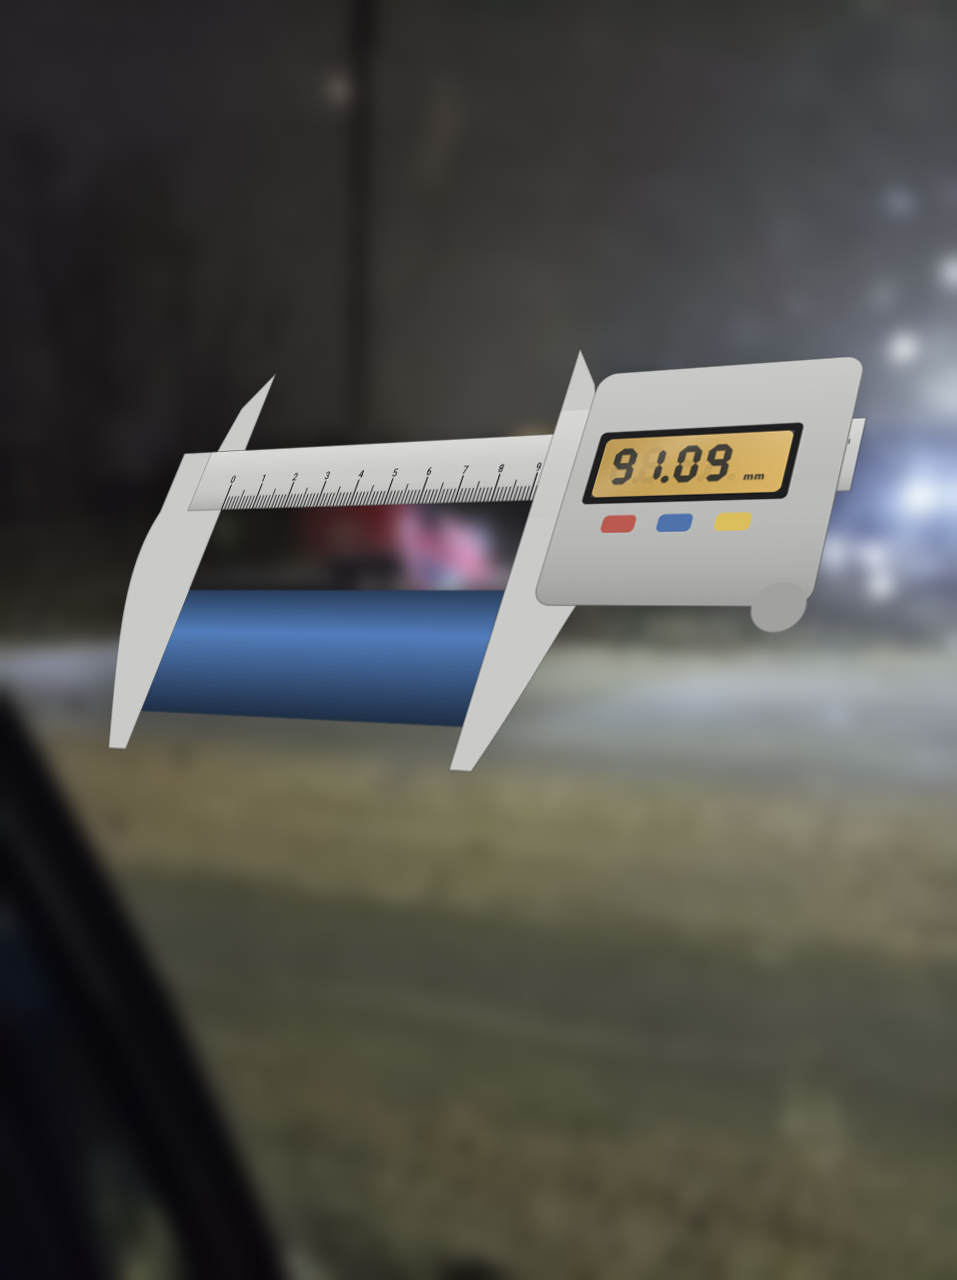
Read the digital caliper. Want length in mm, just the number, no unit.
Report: 91.09
